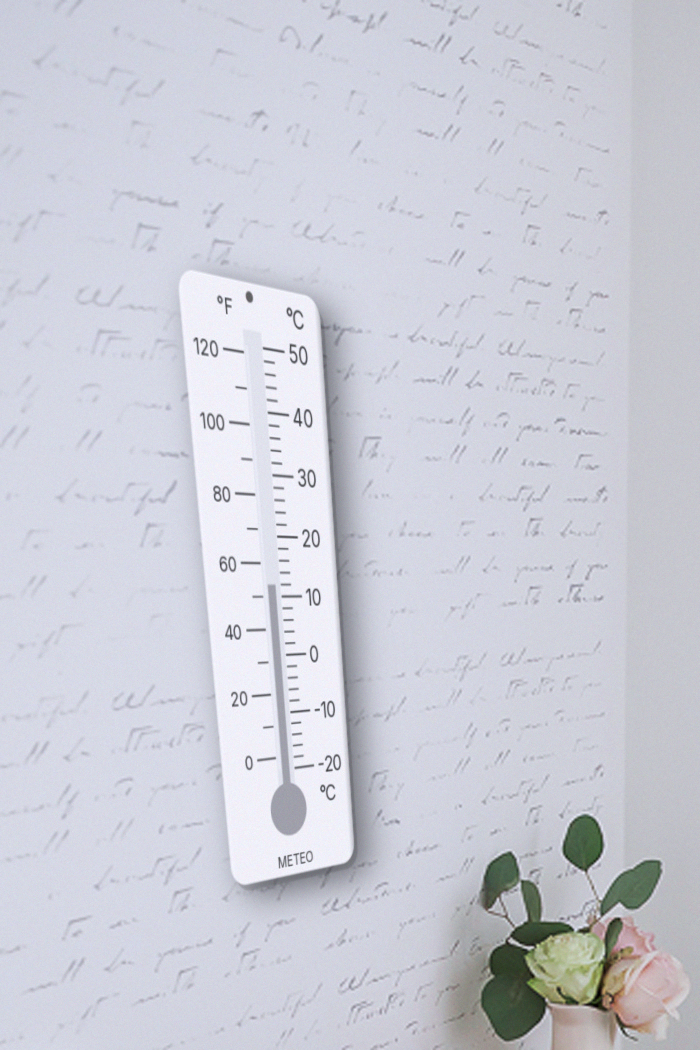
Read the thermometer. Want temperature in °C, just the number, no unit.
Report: 12
